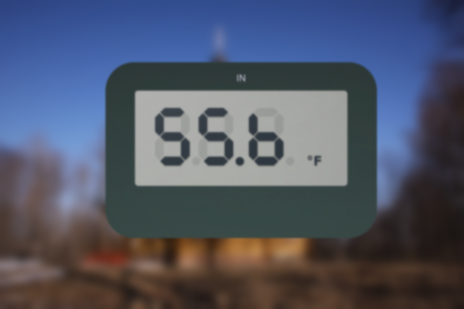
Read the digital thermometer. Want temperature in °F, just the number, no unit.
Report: 55.6
